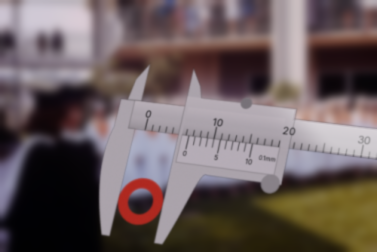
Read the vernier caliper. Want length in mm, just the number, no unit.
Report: 6.4
